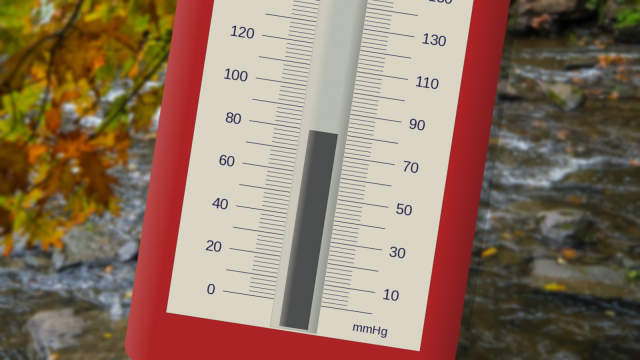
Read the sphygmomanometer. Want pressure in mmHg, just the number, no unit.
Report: 80
